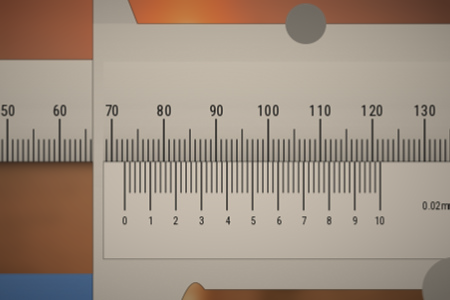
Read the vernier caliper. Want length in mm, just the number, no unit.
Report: 72.5
